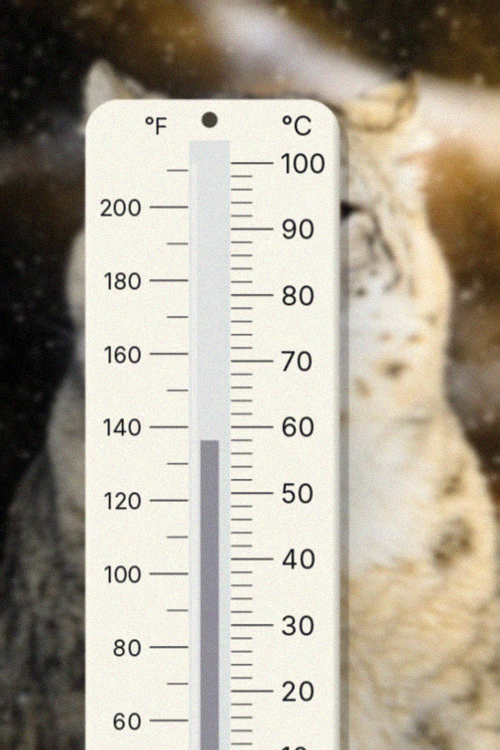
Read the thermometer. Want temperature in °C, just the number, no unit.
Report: 58
